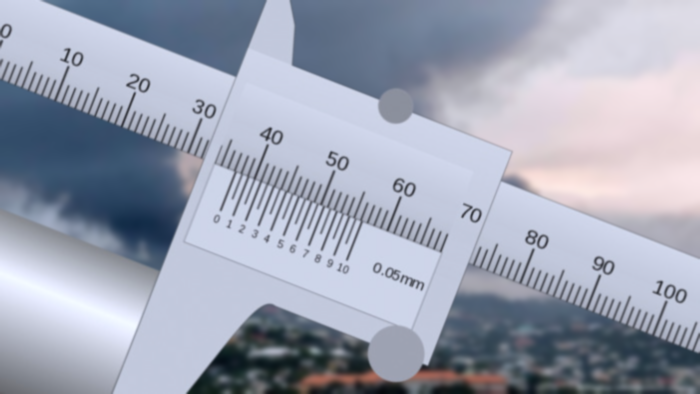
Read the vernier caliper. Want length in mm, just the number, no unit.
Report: 37.2
